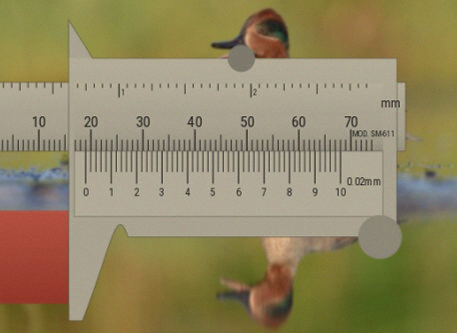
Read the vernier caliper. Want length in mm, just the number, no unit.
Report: 19.0
